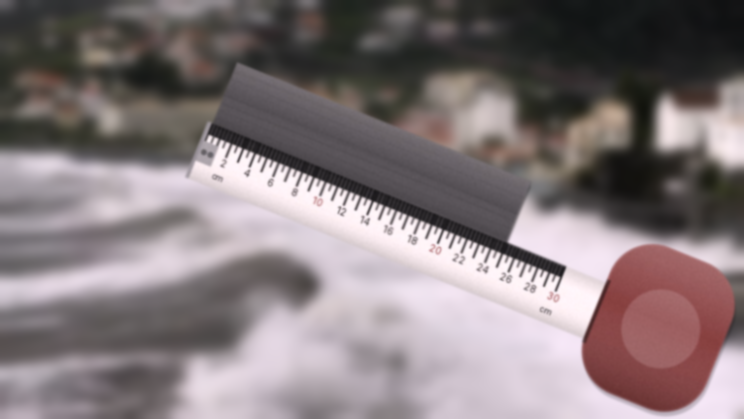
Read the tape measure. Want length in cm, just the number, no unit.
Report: 25
